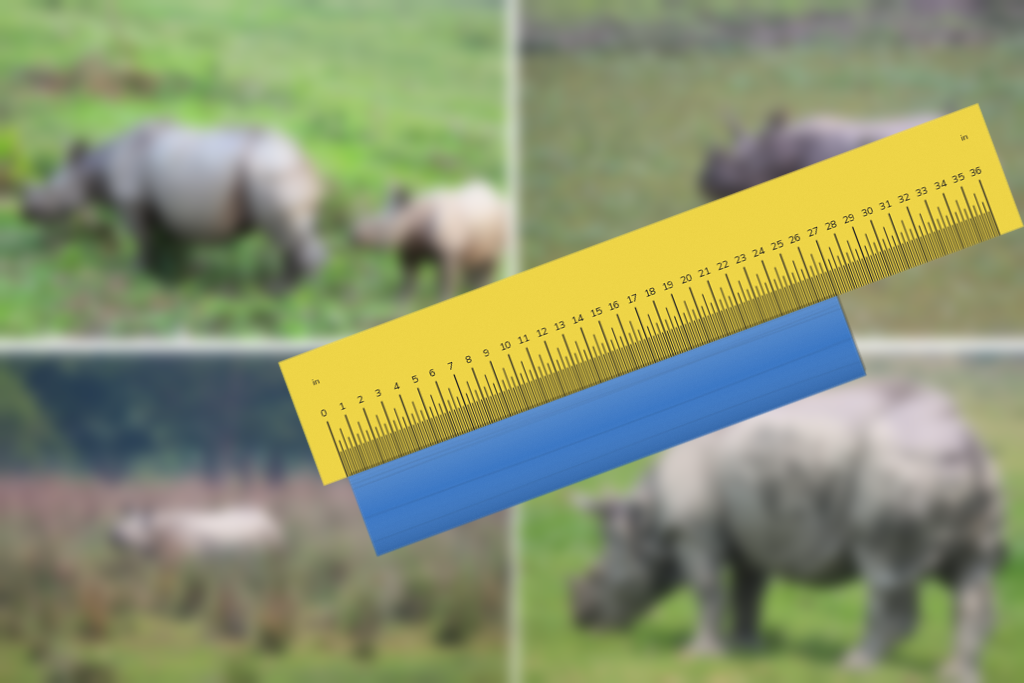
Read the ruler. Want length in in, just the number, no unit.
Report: 27
